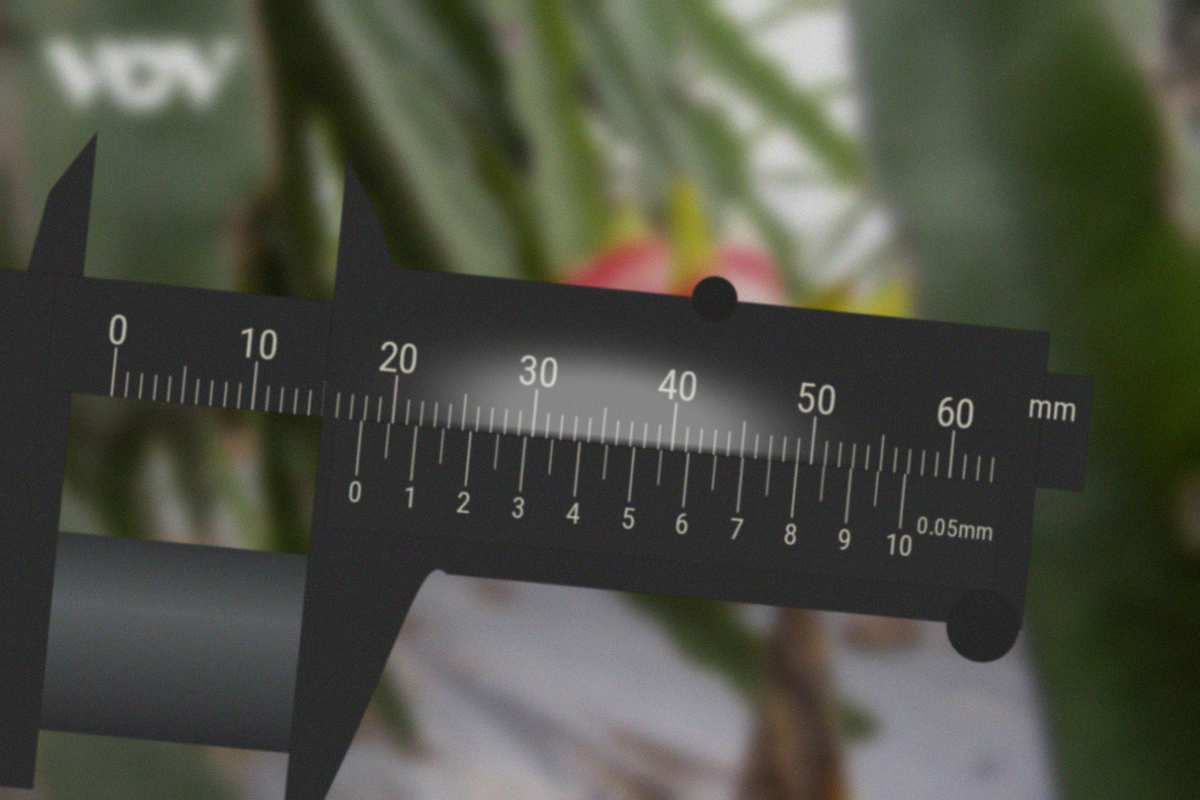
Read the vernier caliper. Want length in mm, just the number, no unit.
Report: 17.8
